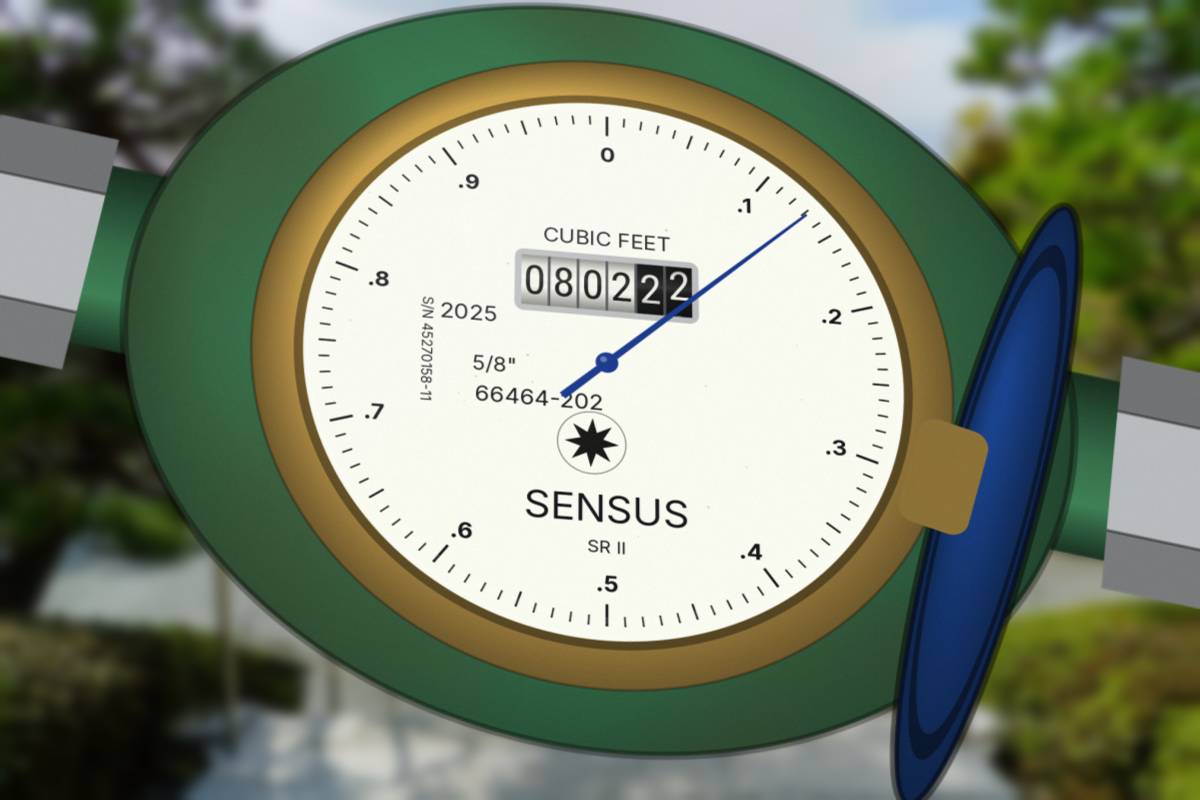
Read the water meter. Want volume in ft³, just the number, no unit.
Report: 80222.13
